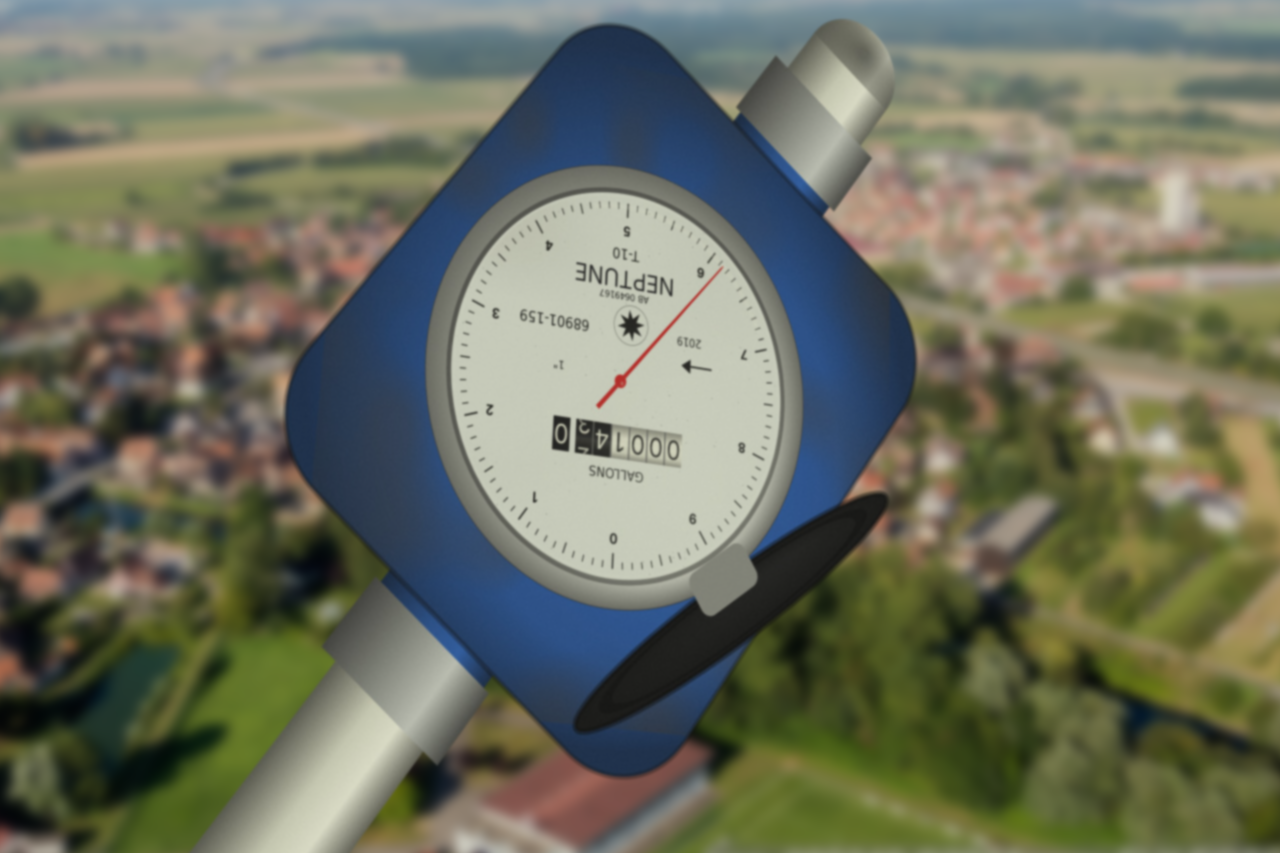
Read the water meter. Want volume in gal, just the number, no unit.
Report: 1426.1
